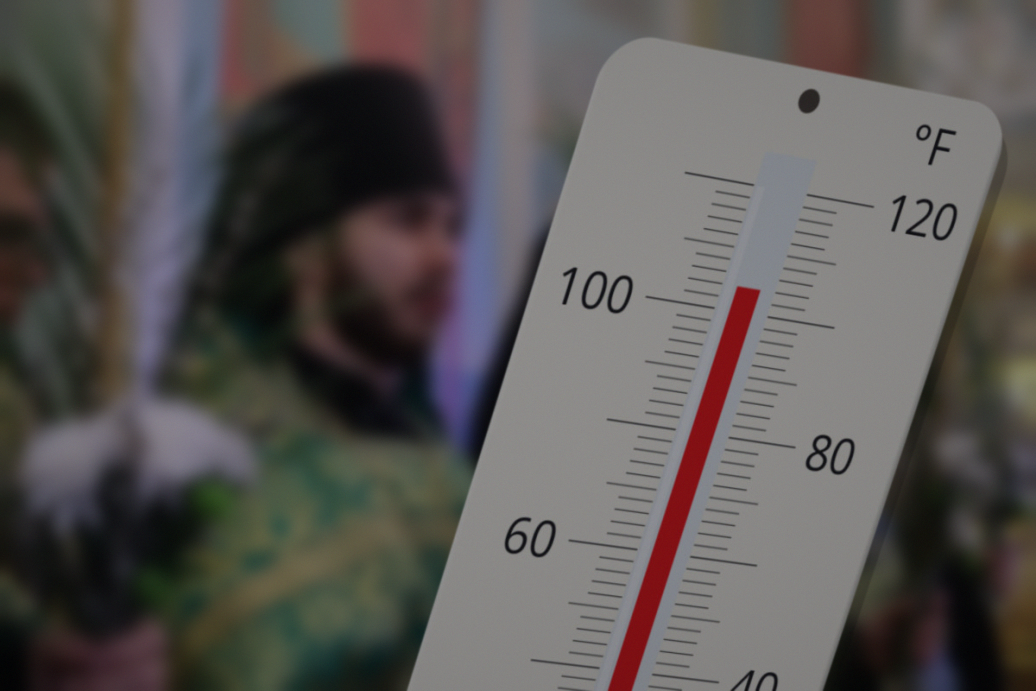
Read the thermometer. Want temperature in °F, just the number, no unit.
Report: 104
